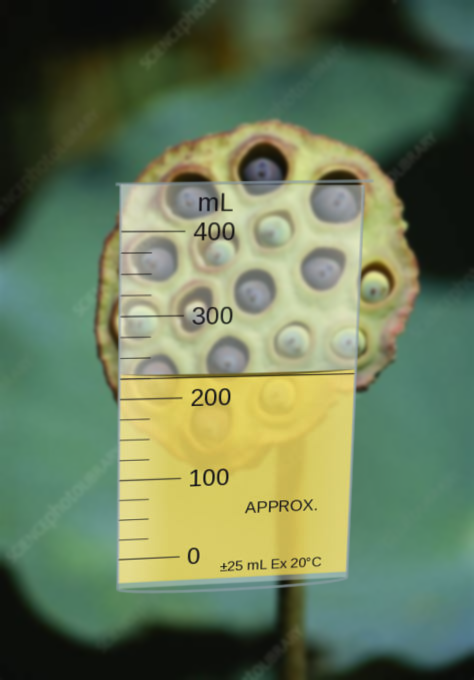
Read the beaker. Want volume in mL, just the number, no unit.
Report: 225
